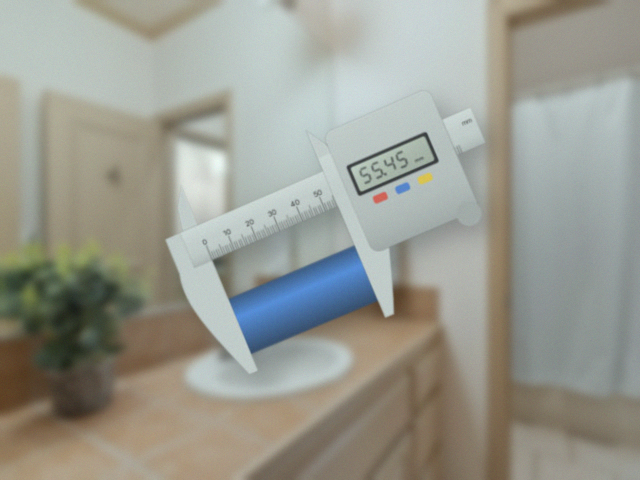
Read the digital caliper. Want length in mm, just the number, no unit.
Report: 55.45
